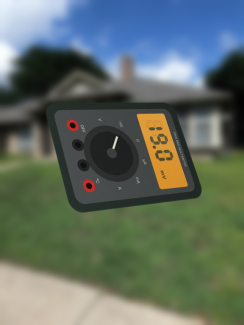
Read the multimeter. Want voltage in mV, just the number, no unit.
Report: 19.0
